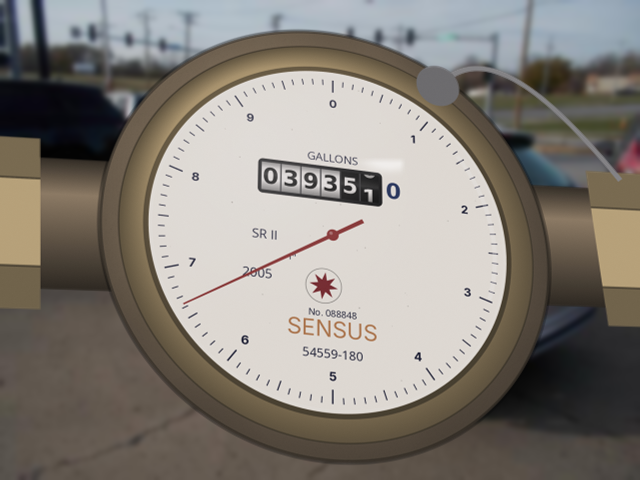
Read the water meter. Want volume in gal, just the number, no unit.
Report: 393506.6
